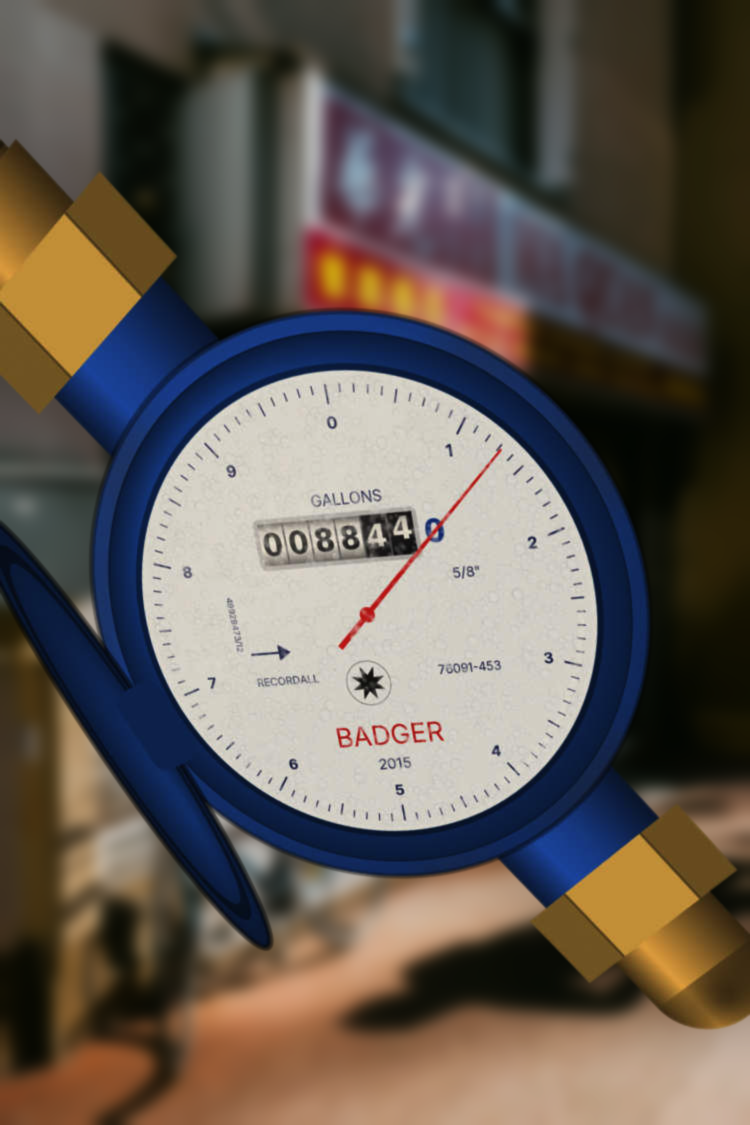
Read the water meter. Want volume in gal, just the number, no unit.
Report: 88441.3
